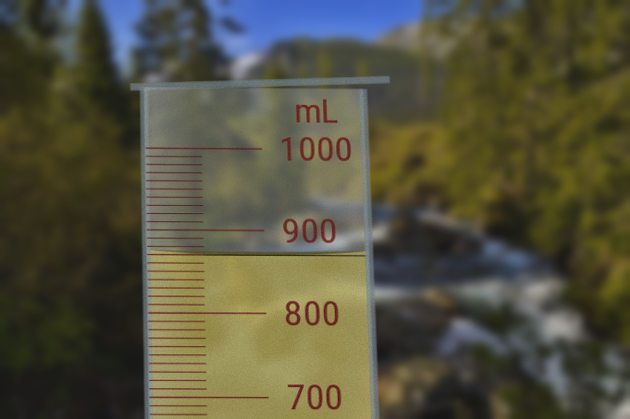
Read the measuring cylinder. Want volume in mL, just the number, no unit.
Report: 870
